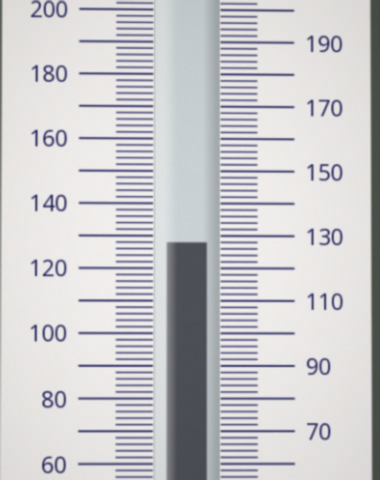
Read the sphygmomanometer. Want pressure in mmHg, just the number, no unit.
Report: 128
